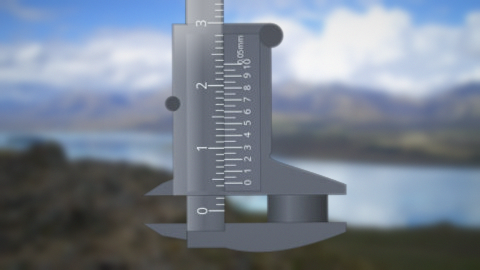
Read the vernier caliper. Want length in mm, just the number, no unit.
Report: 4.4
